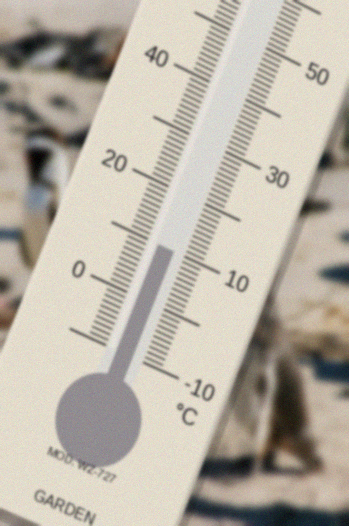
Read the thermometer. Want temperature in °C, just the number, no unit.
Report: 10
